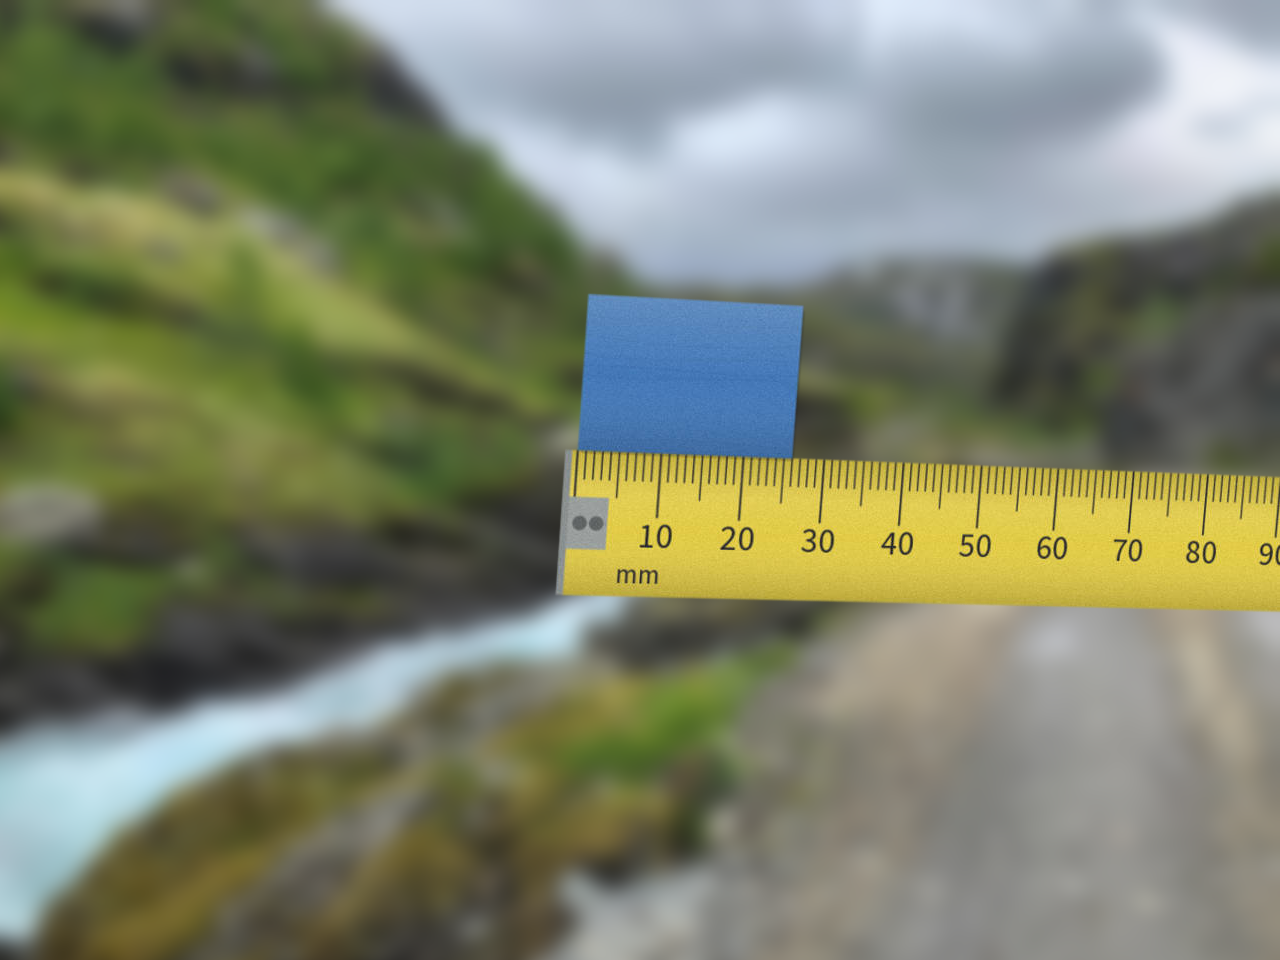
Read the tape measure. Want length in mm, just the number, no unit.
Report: 26
